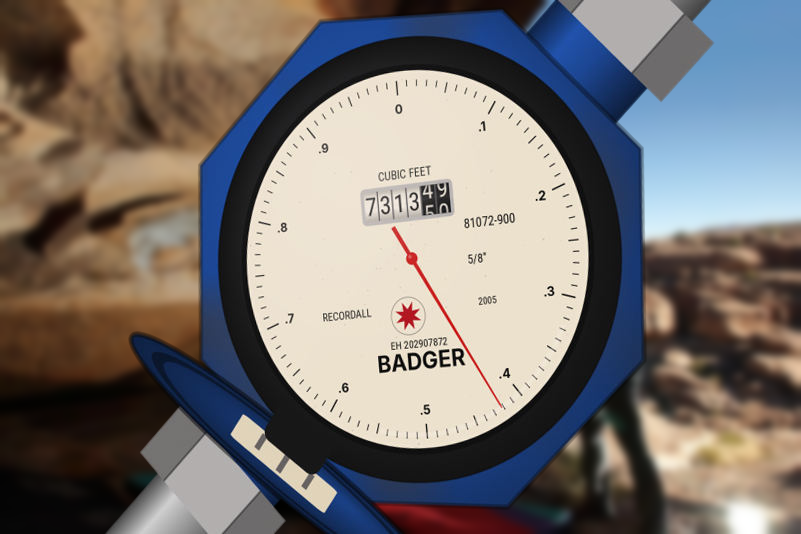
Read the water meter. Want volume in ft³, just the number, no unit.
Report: 731349.42
